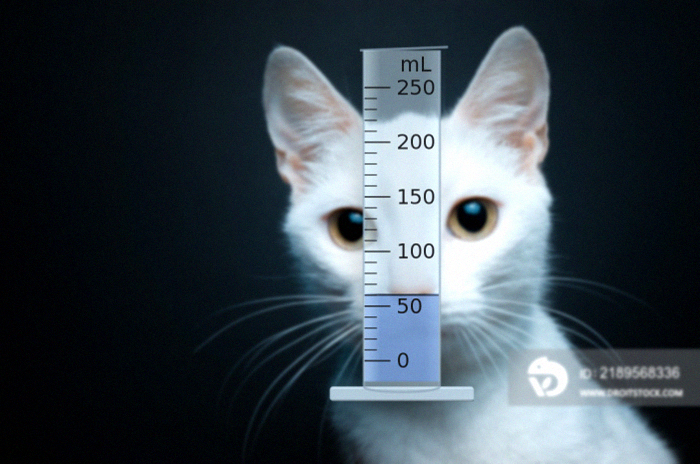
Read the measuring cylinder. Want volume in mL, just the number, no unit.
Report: 60
